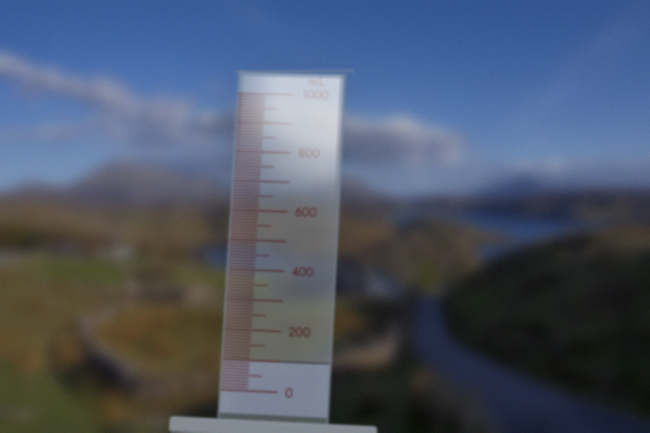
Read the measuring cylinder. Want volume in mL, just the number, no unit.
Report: 100
